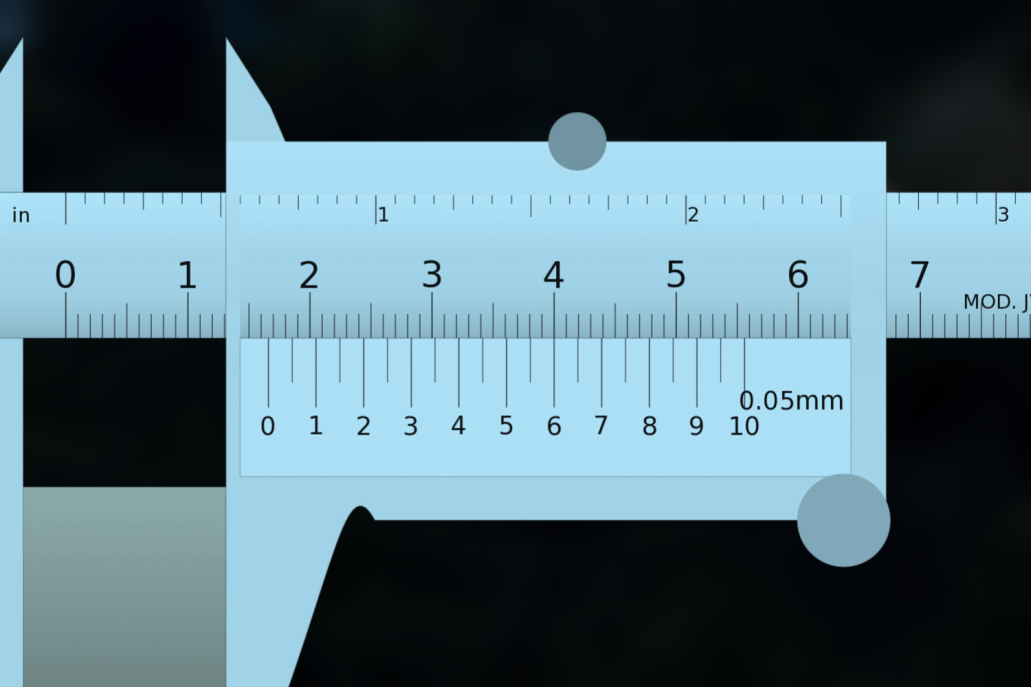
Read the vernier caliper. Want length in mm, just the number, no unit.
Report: 16.6
